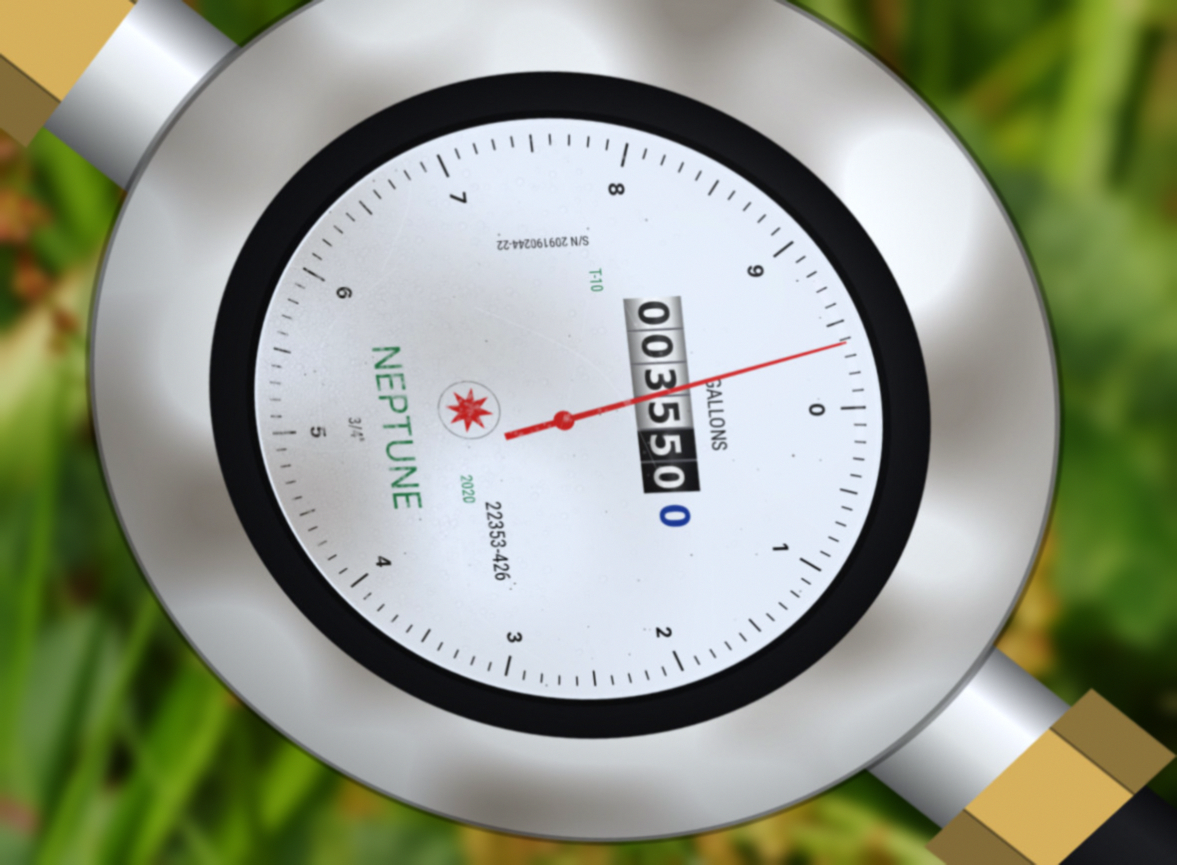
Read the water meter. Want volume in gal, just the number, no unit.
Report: 35499.6
